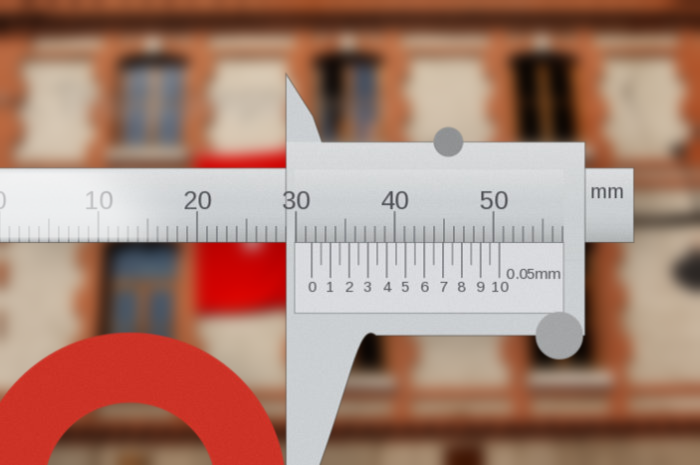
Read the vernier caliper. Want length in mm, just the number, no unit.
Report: 31.6
